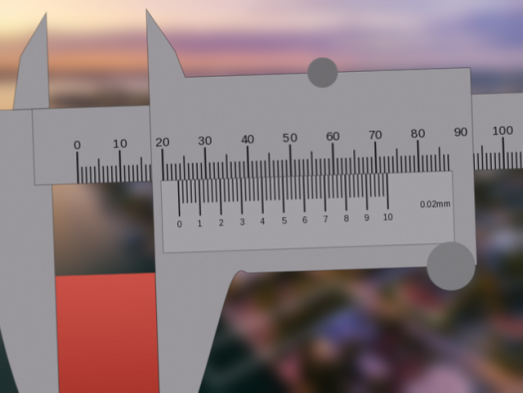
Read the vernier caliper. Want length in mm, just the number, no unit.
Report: 23.5
